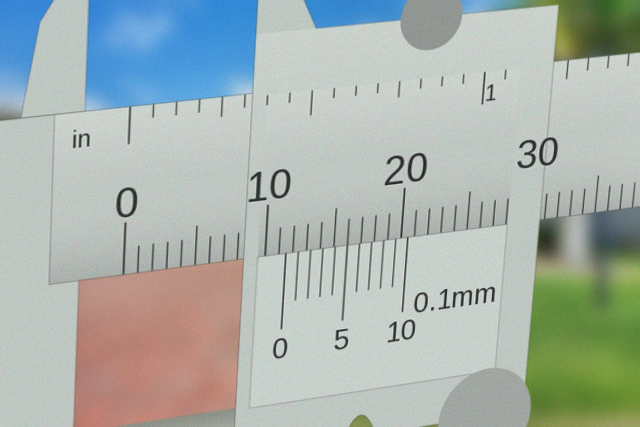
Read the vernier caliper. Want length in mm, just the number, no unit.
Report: 11.5
